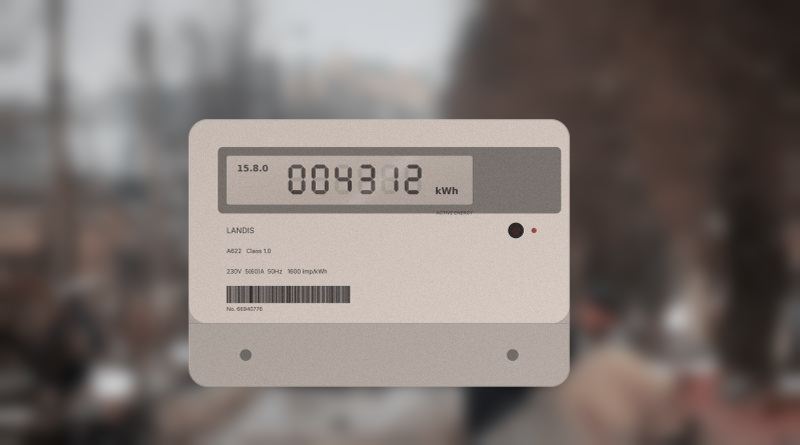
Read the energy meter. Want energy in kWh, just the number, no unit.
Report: 4312
